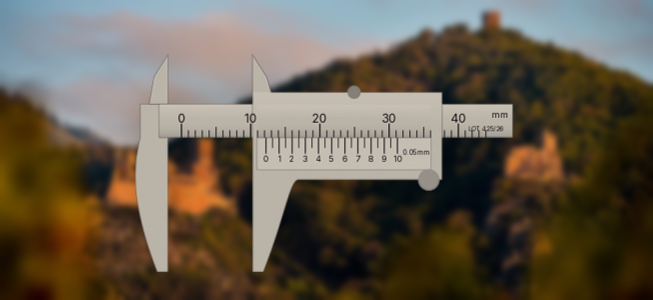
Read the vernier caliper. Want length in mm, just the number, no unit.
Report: 12.2
